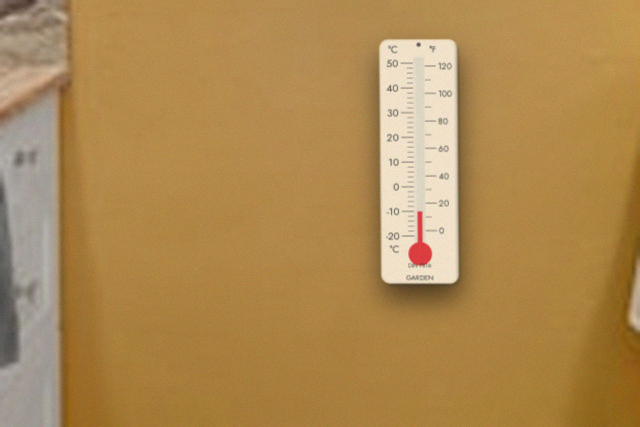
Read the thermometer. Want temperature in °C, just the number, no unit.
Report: -10
